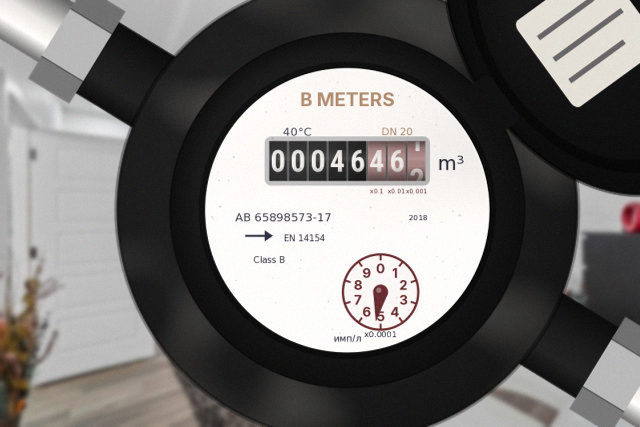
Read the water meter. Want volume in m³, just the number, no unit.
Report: 46.4615
